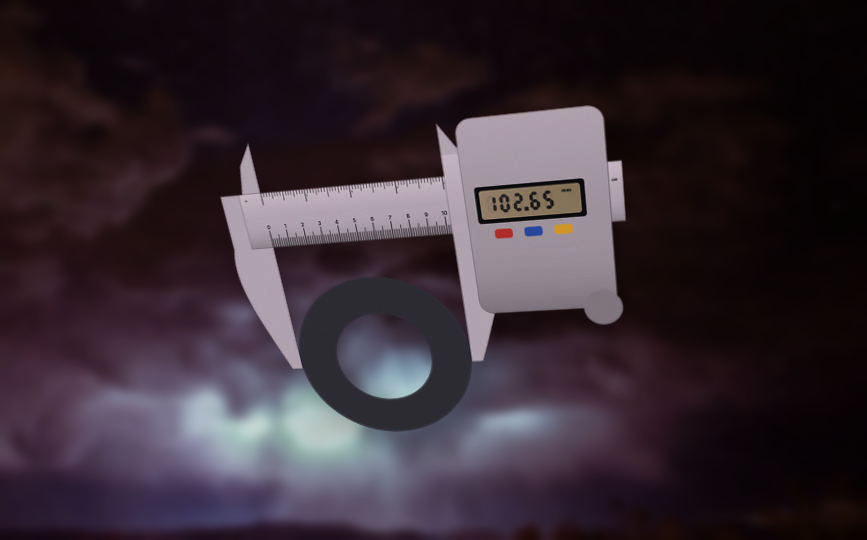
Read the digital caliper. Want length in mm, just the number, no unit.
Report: 102.65
